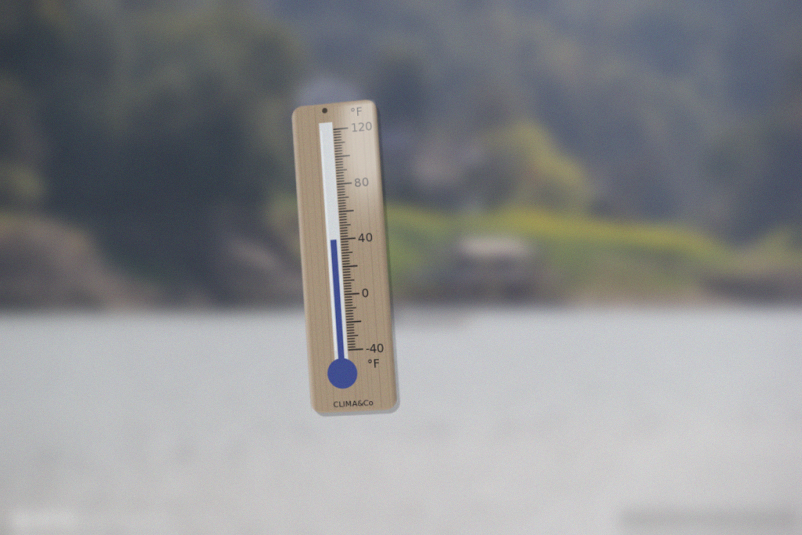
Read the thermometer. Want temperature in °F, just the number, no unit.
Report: 40
